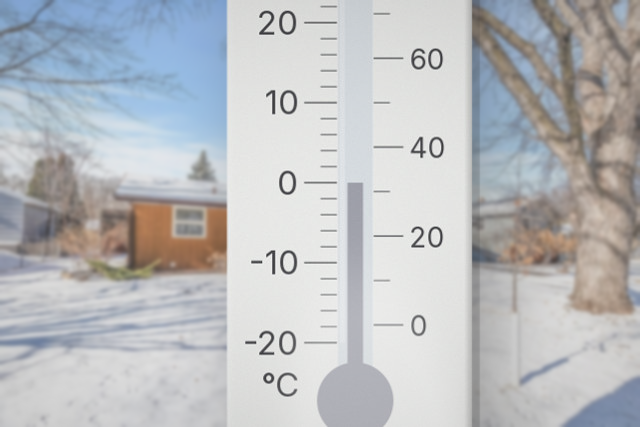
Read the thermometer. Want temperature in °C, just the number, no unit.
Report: 0
